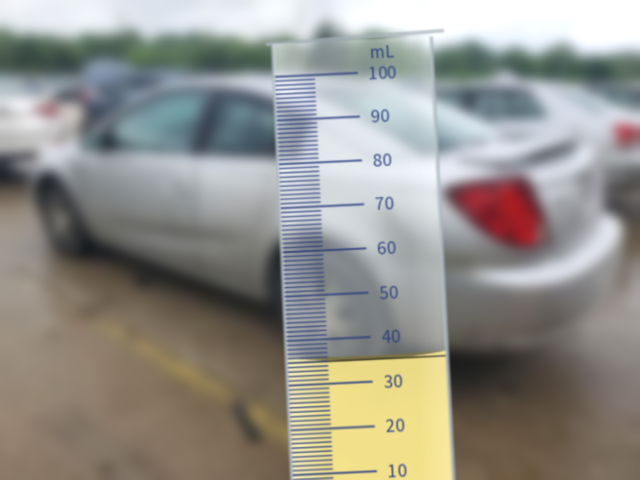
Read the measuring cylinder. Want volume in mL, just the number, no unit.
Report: 35
